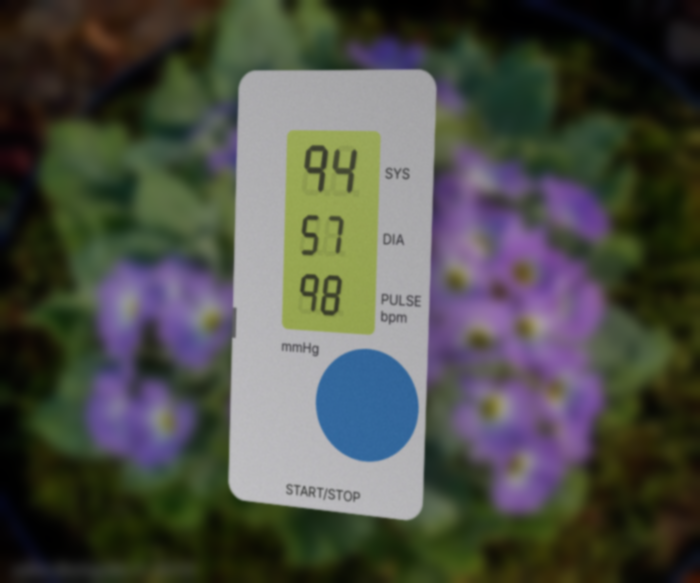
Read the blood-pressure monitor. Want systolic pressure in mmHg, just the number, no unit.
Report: 94
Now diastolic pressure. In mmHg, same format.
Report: 57
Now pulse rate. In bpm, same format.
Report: 98
